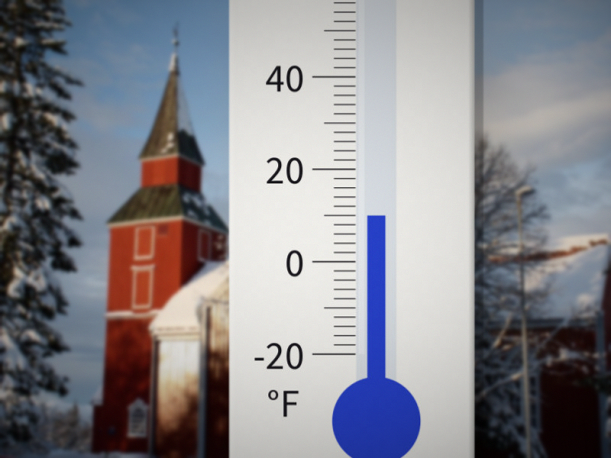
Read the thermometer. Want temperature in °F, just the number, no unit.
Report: 10
